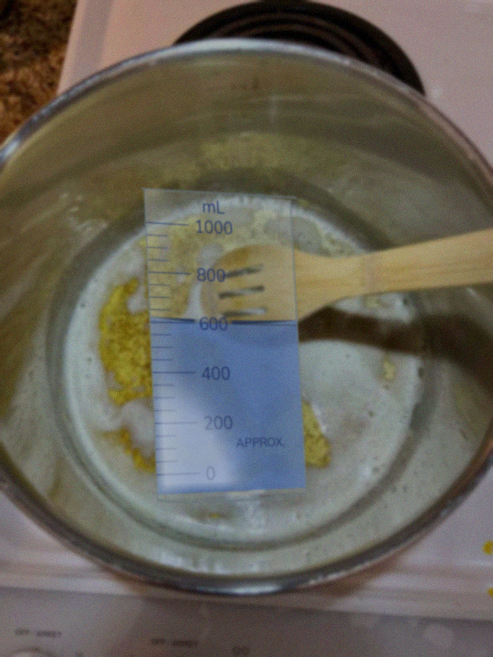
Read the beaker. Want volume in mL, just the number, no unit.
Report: 600
